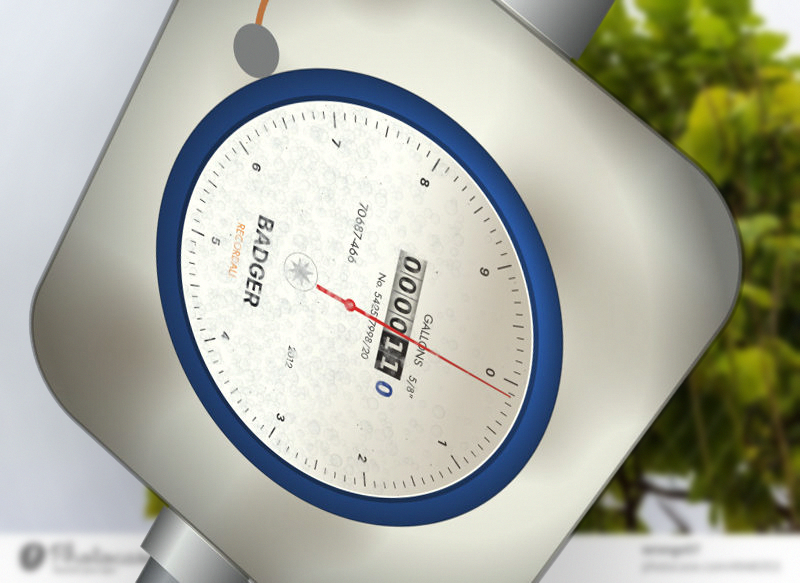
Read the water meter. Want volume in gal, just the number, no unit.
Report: 110.1
